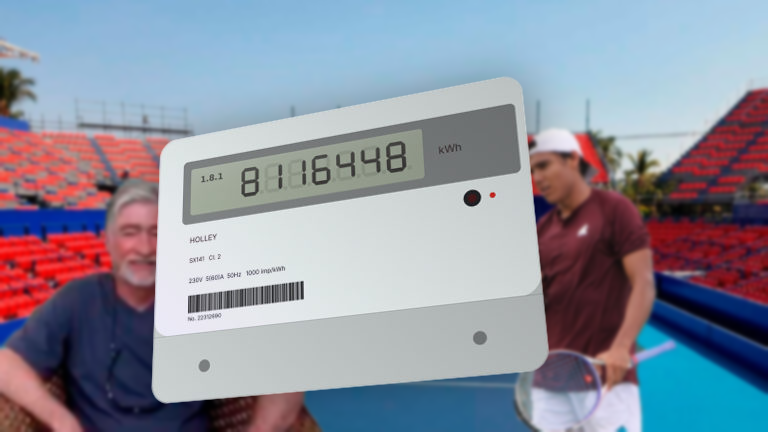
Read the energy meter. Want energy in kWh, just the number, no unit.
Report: 8116448
